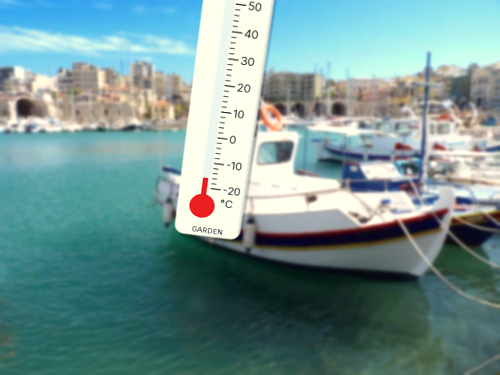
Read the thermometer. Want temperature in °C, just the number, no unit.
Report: -16
